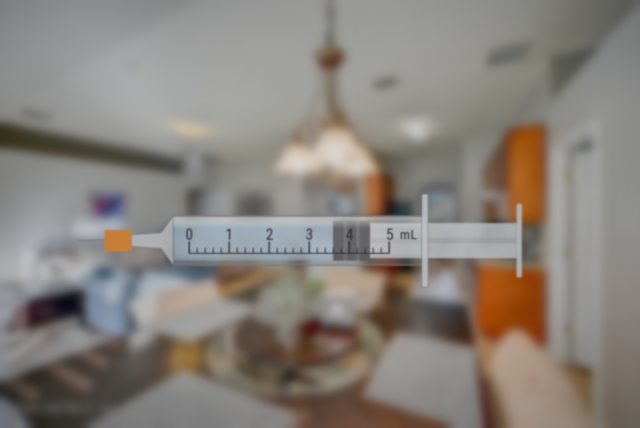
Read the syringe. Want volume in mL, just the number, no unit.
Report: 3.6
